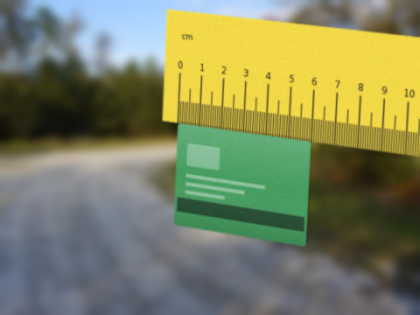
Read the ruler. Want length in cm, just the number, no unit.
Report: 6
